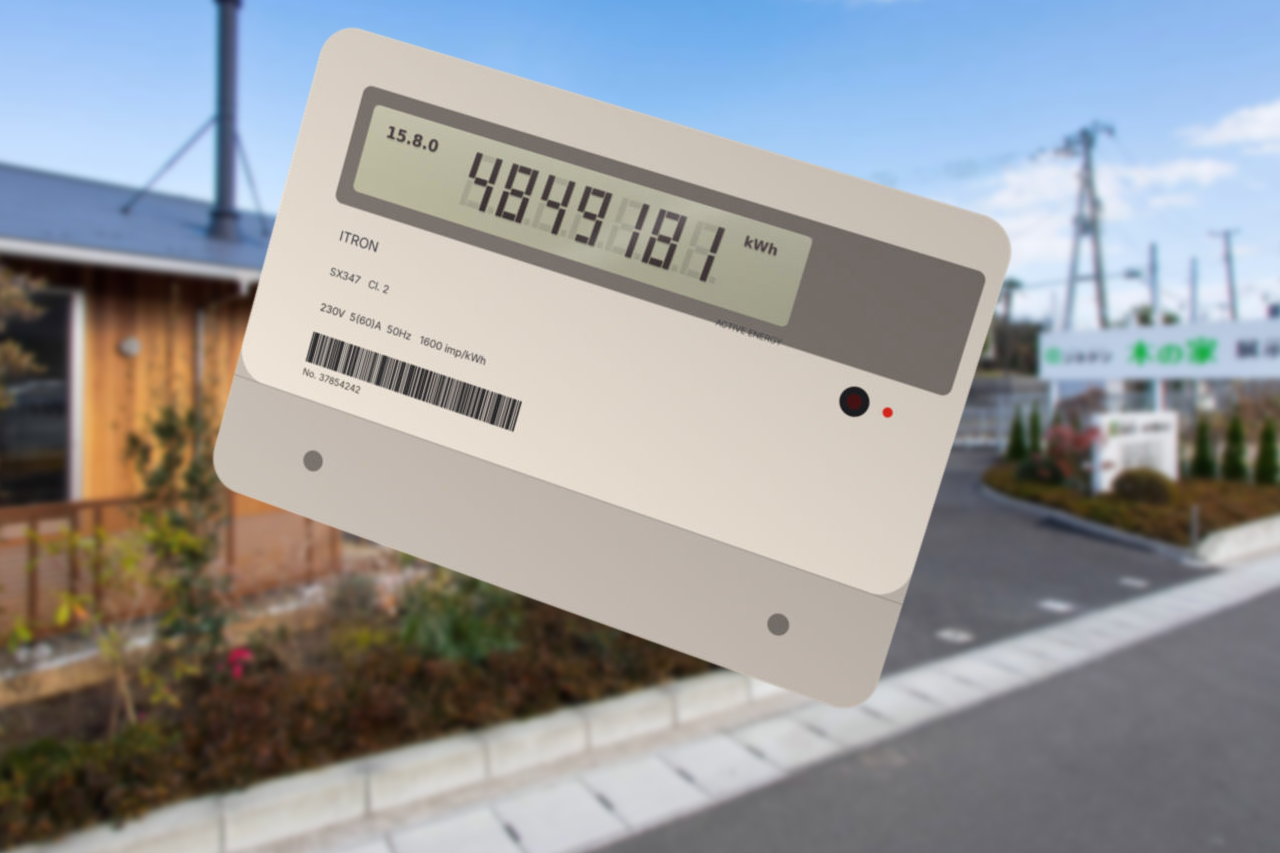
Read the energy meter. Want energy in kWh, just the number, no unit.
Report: 4849181
